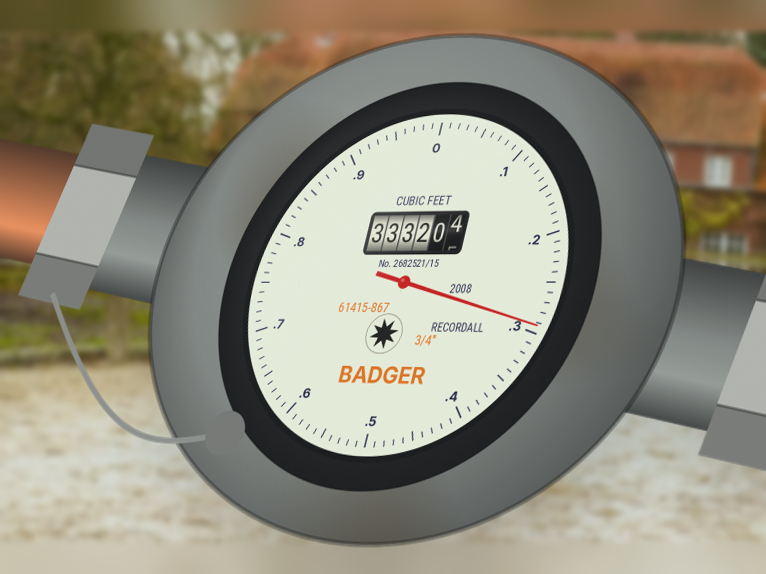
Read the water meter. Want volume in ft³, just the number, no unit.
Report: 333204.29
